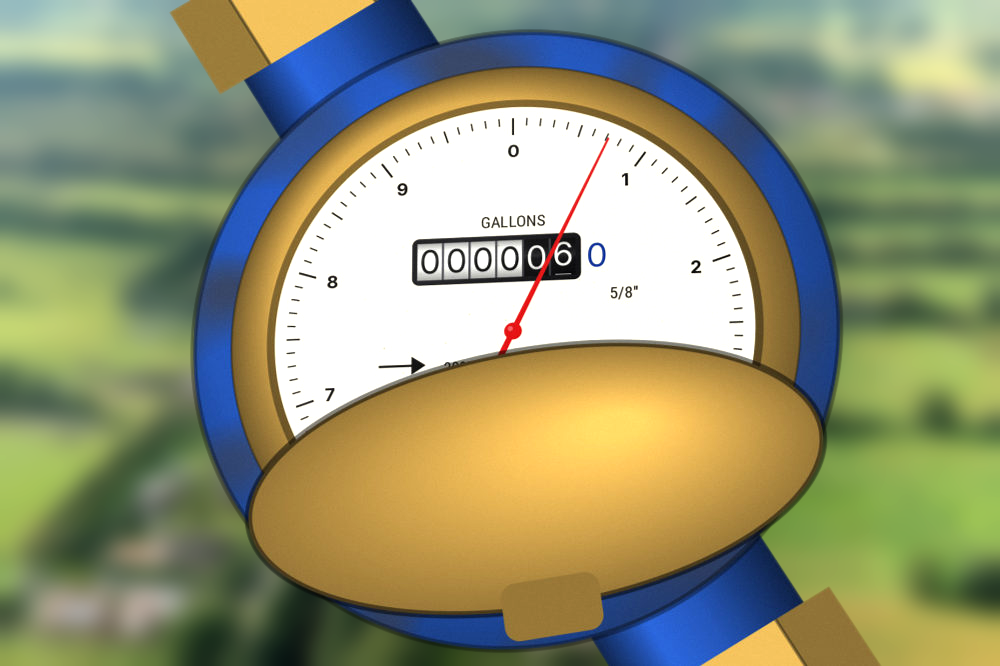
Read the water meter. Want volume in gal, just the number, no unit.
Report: 60.7
